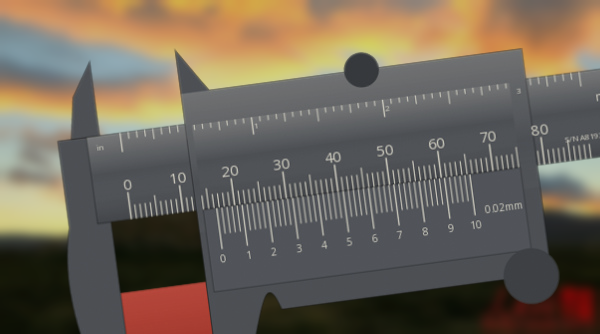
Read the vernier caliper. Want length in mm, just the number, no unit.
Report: 16.5
